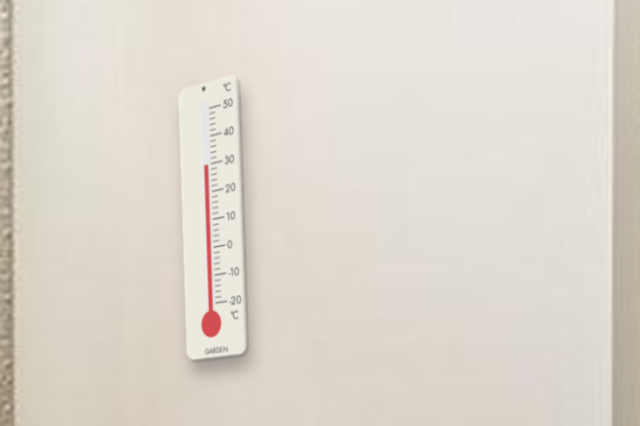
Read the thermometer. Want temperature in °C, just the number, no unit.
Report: 30
